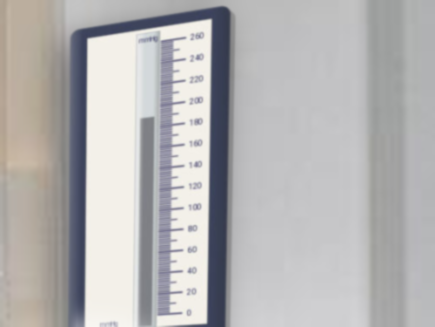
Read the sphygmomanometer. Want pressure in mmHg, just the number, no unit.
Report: 190
